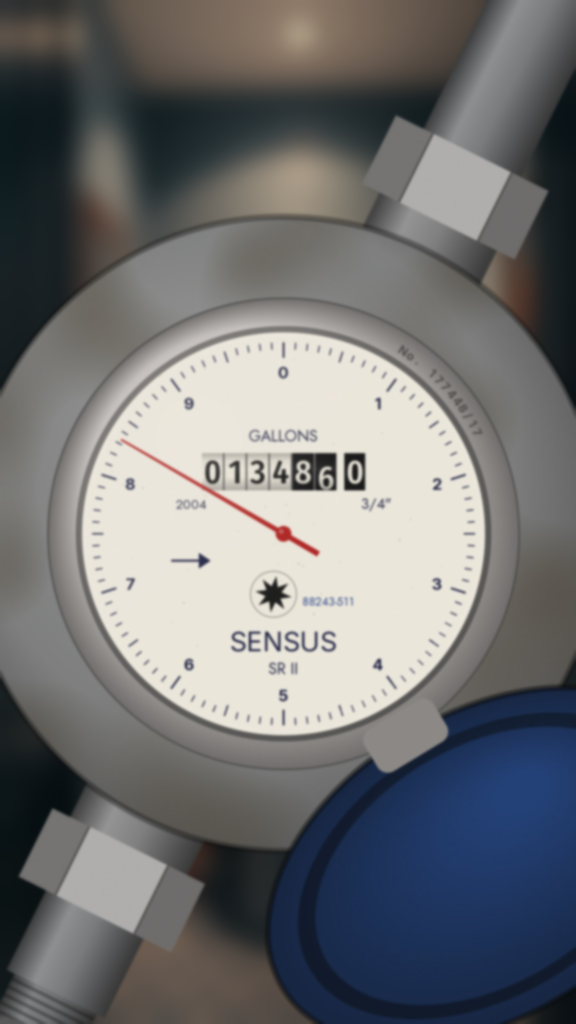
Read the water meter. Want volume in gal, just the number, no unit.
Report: 134858.3
